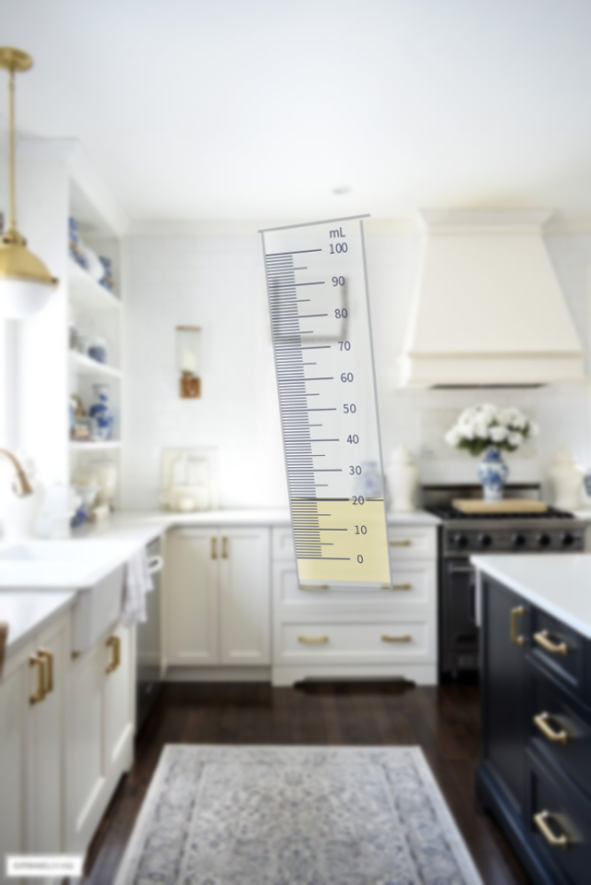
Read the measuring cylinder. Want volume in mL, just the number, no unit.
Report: 20
